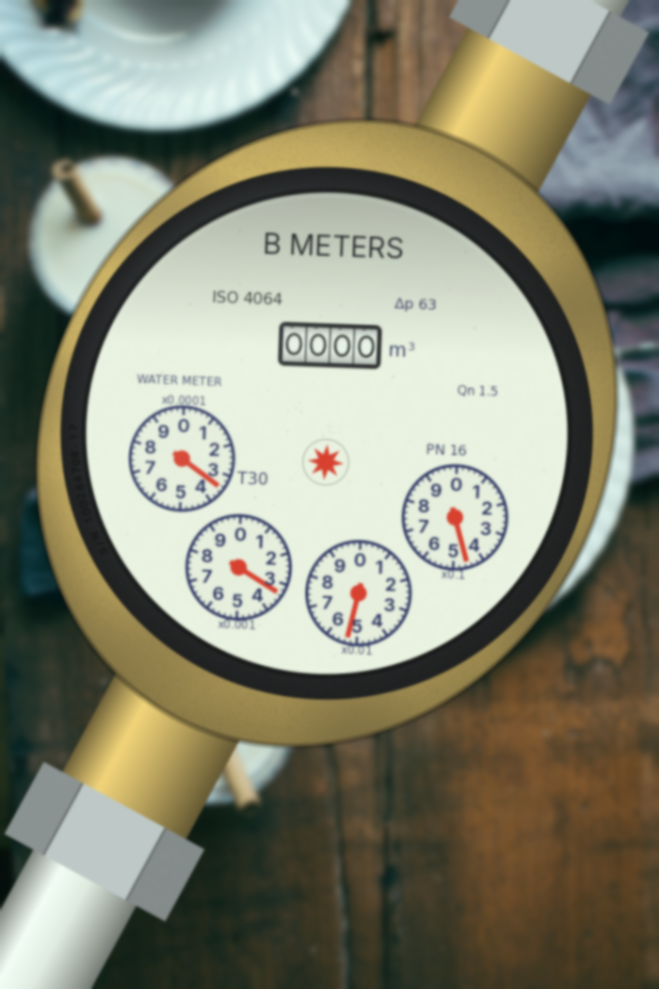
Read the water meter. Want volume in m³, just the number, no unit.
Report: 0.4533
